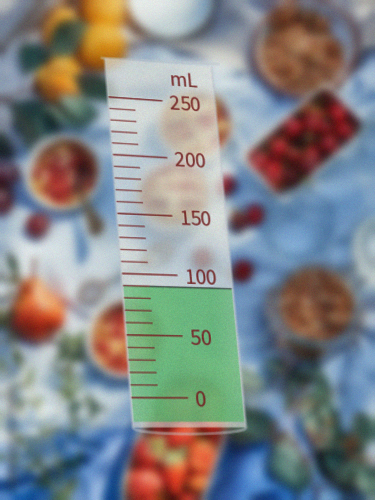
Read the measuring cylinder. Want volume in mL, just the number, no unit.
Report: 90
